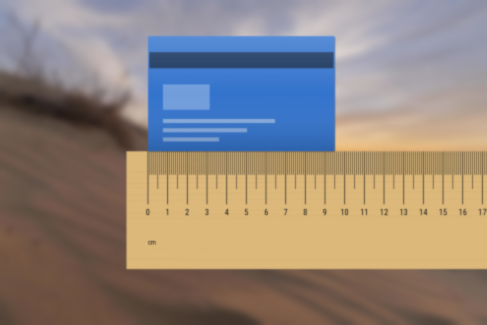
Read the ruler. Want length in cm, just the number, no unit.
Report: 9.5
